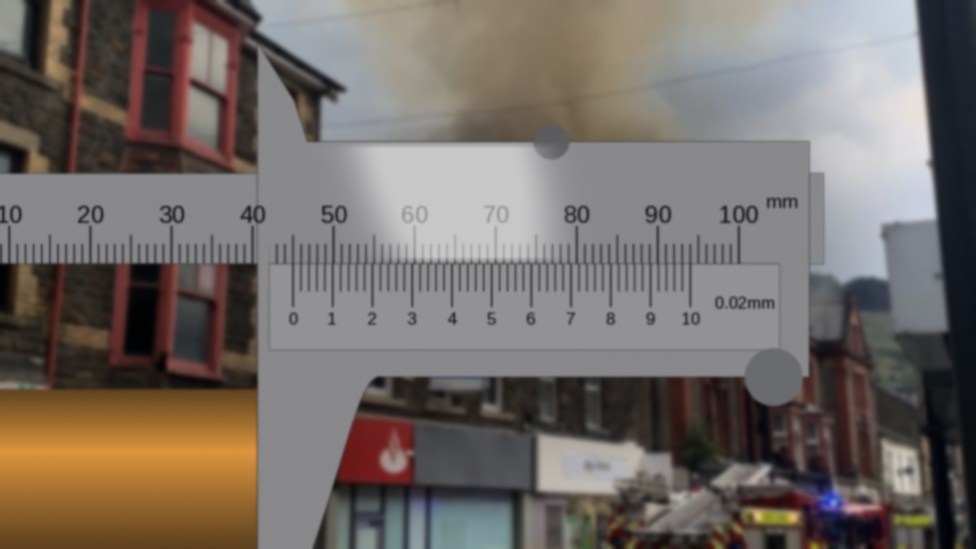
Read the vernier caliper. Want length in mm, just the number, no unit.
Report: 45.0
